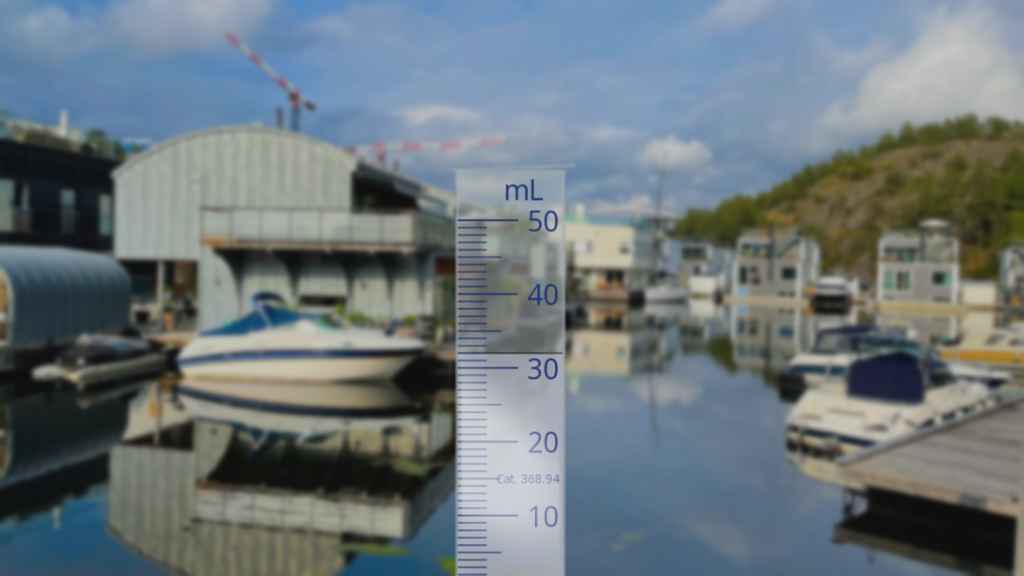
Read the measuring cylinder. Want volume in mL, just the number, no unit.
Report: 32
